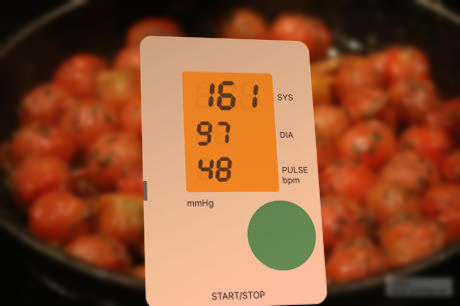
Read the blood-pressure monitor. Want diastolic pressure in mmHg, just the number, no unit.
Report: 97
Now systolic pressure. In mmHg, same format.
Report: 161
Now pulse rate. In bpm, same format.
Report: 48
